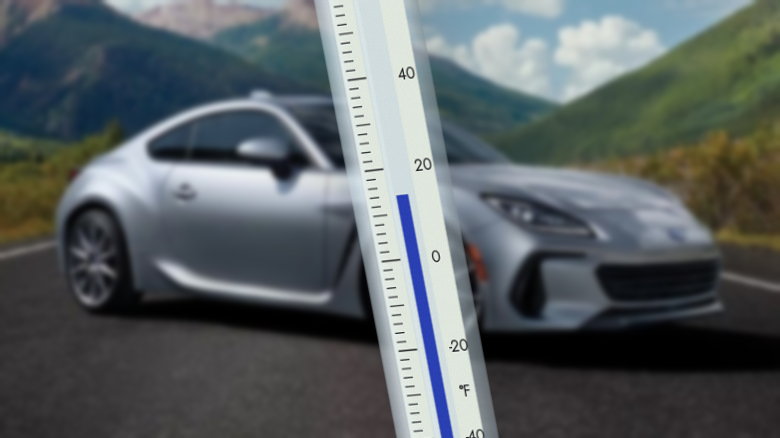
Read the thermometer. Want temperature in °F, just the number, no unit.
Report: 14
